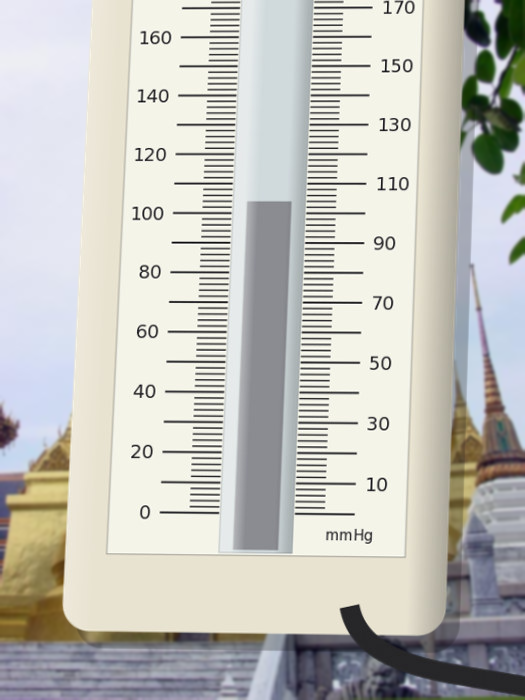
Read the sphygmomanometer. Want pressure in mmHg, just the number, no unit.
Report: 104
